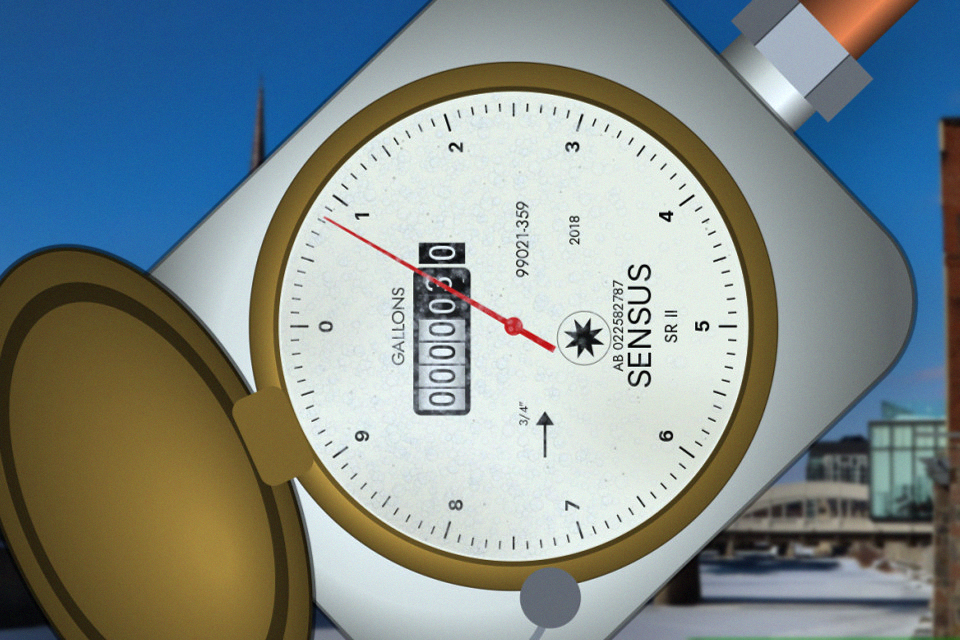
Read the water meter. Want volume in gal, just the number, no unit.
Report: 30.8
